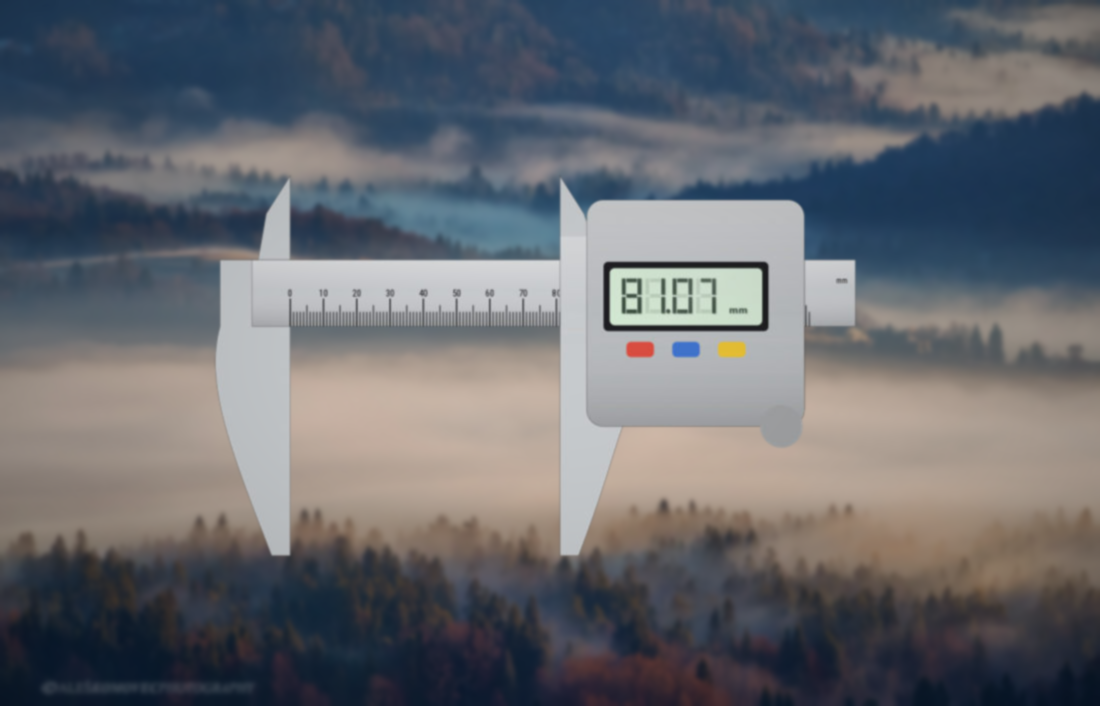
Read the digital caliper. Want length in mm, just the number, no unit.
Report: 81.07
